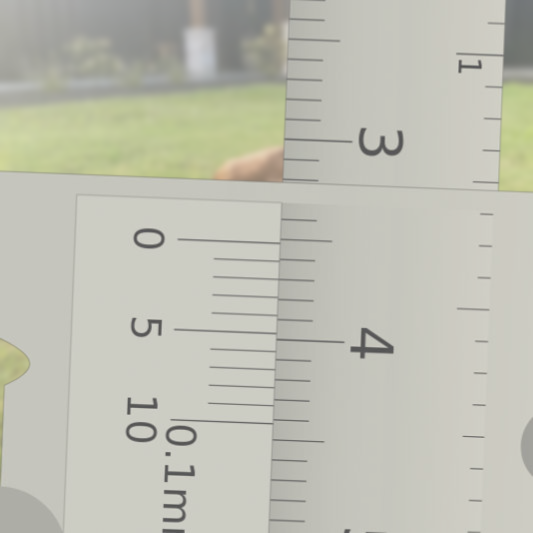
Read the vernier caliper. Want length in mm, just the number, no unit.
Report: 35.2
